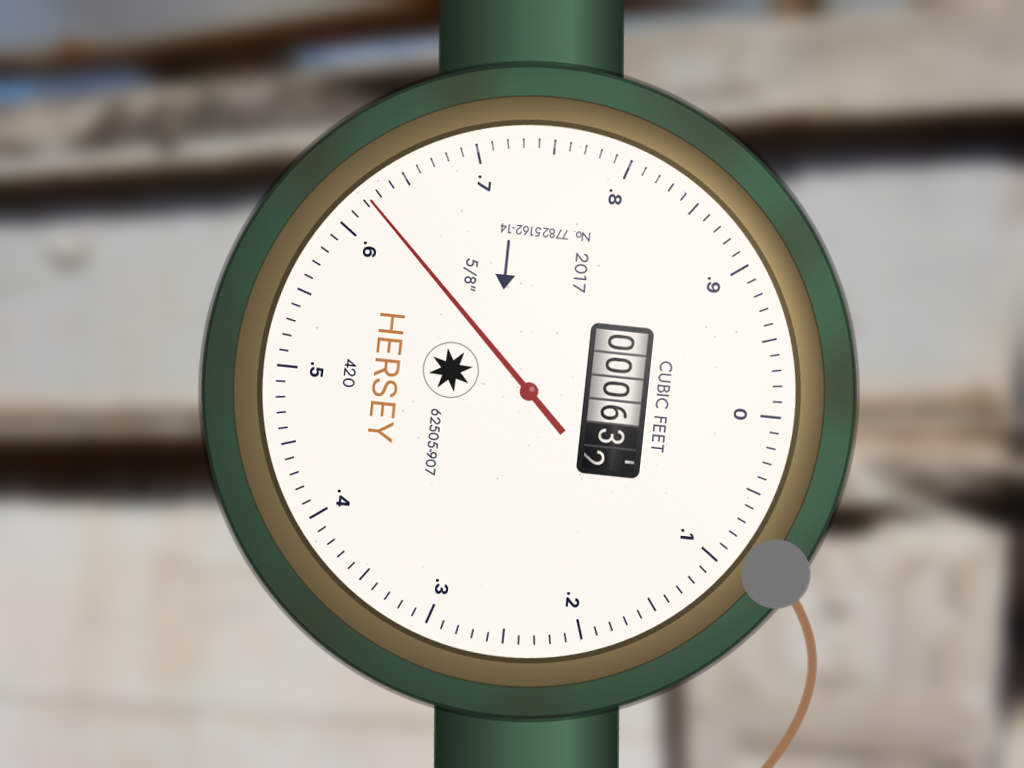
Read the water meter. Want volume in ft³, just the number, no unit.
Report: 631.62
